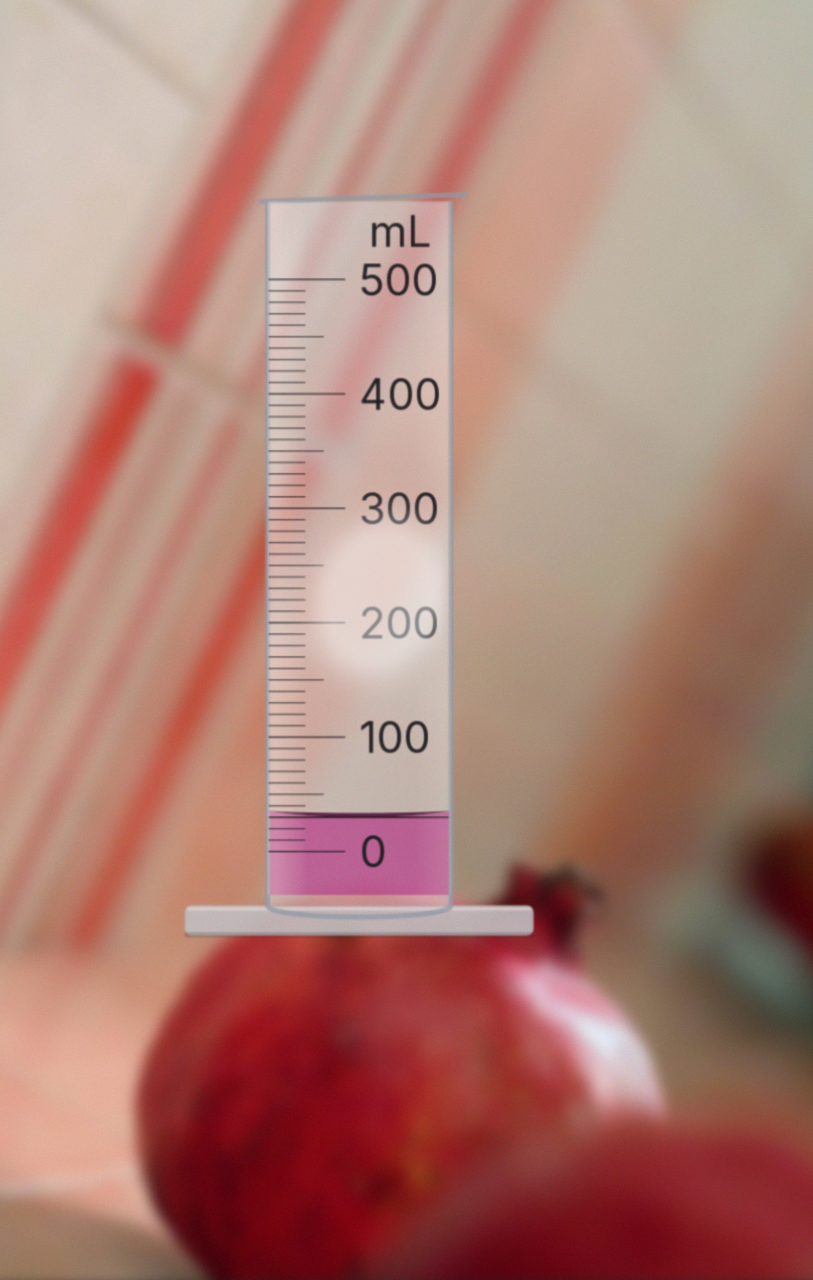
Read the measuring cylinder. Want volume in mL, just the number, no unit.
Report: 30
